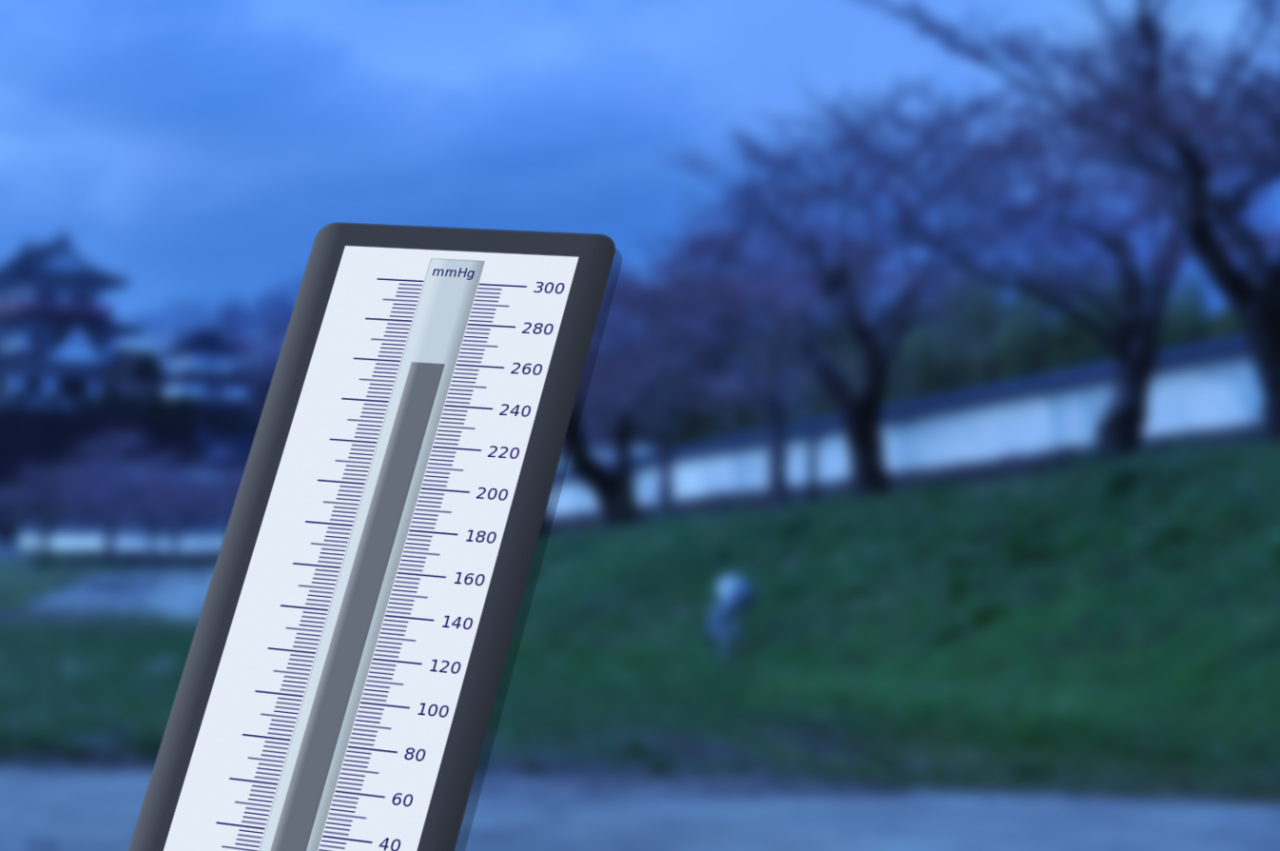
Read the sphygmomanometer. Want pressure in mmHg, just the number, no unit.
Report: 260
